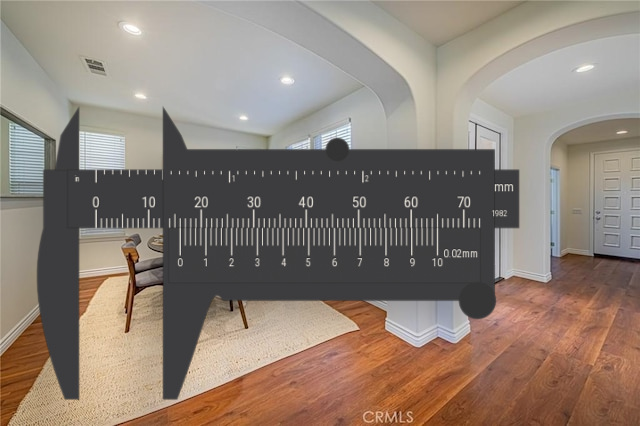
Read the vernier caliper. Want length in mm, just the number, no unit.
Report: 16.0
